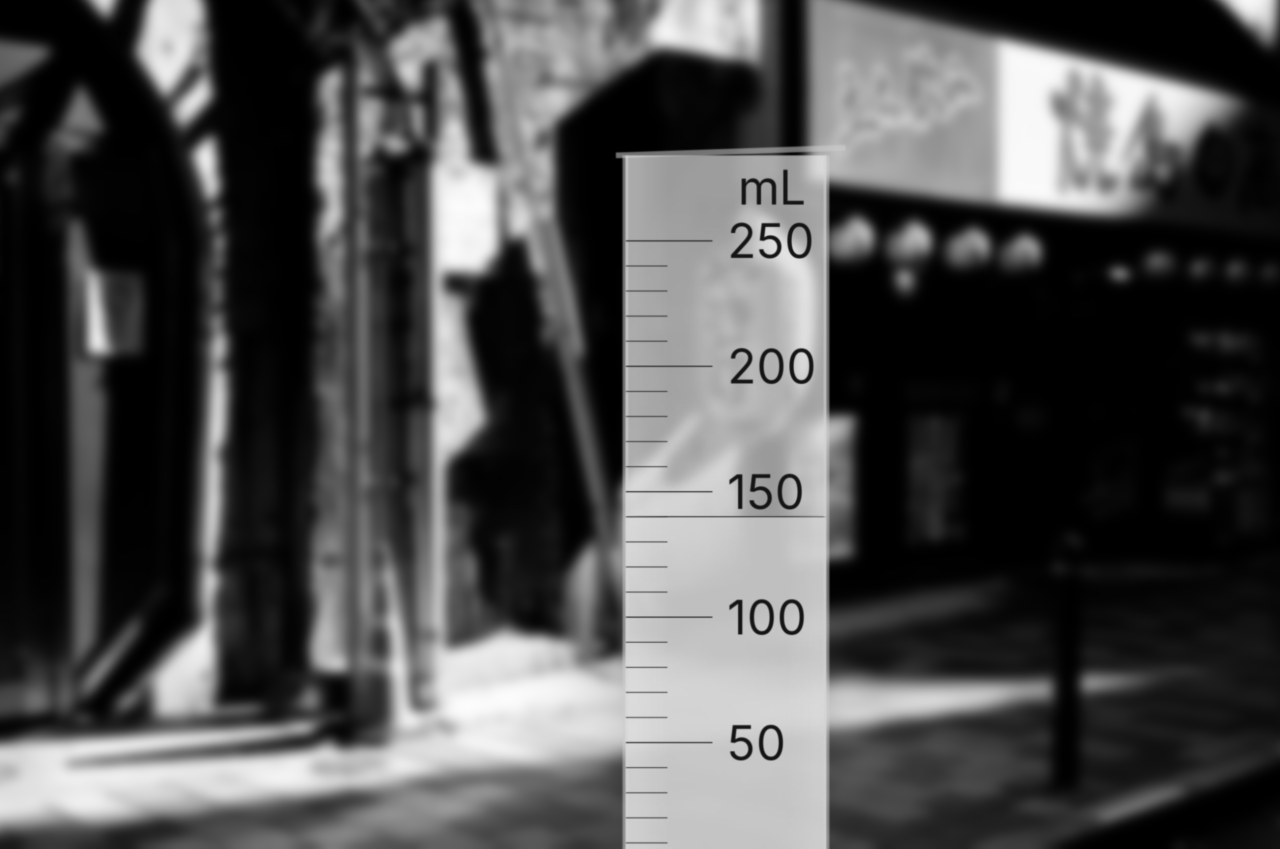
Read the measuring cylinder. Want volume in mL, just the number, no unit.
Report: 140
